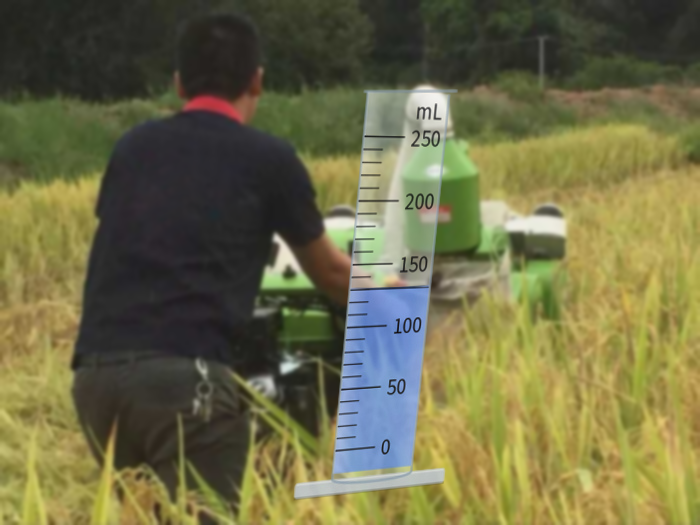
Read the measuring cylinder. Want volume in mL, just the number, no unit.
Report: 130
